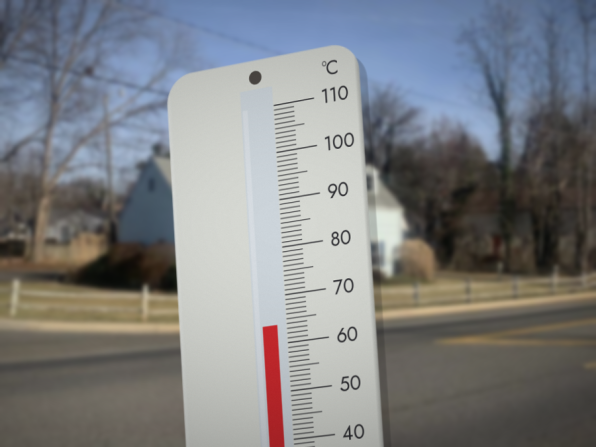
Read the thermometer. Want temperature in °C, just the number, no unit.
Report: 64
